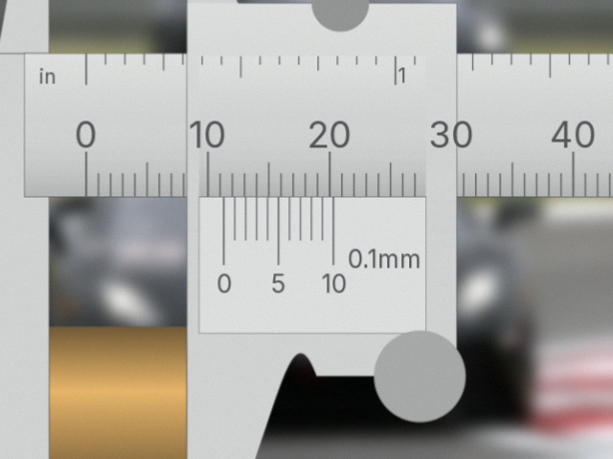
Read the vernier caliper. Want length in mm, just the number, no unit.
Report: 11.3
